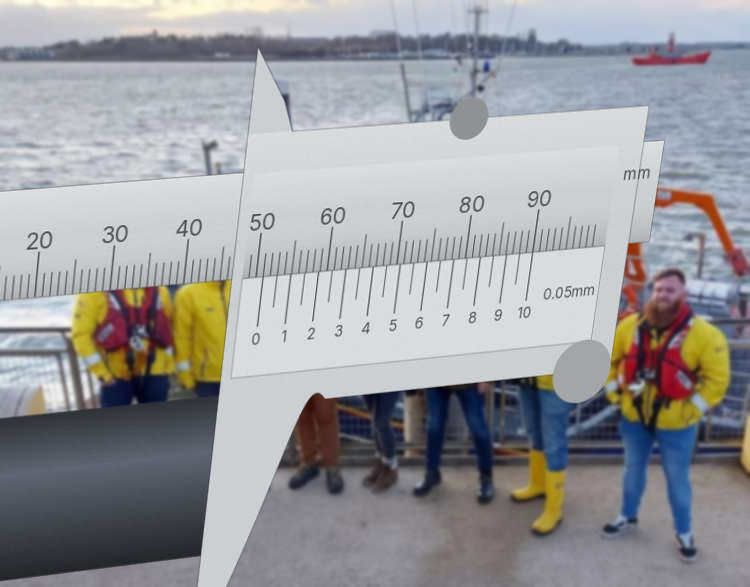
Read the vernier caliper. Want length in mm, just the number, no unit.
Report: 51.0
